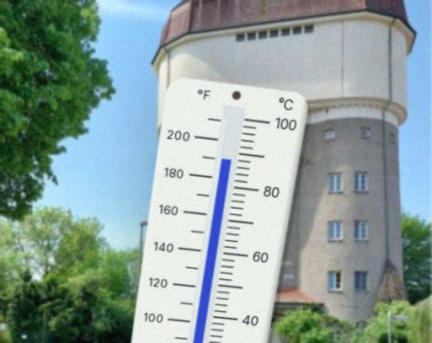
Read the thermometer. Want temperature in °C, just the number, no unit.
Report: 88
